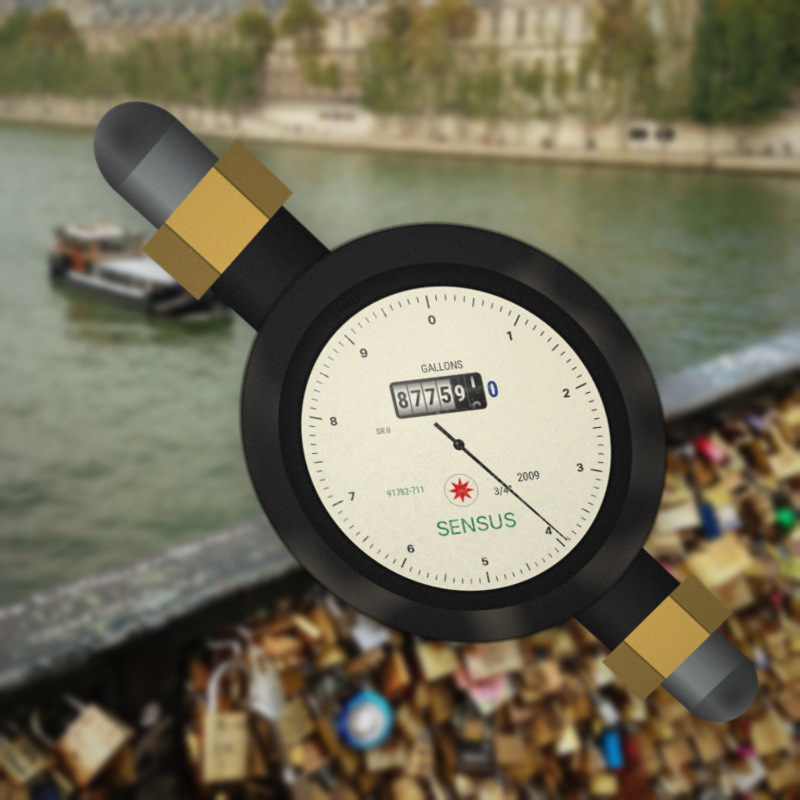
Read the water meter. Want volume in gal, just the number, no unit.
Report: 8775913.9
